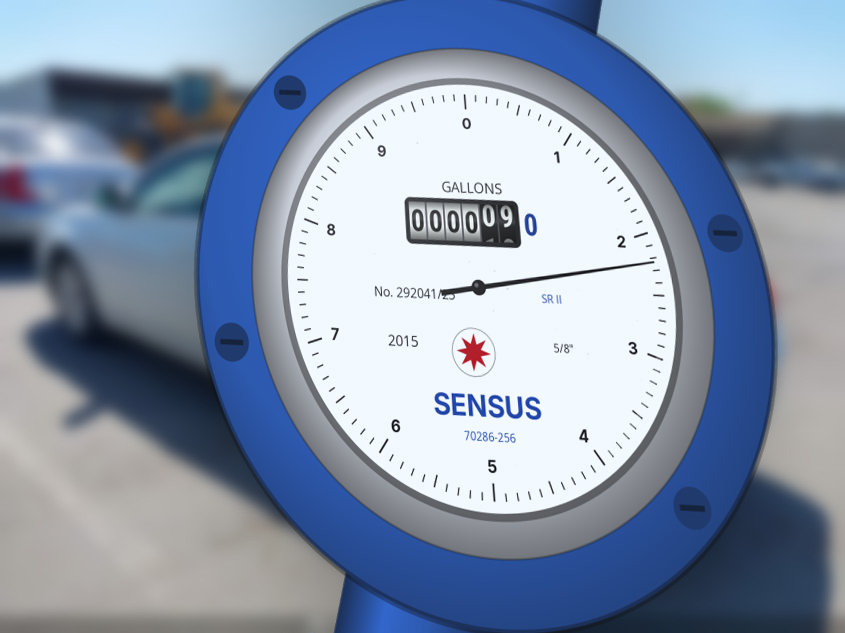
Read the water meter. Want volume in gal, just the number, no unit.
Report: 92.2
